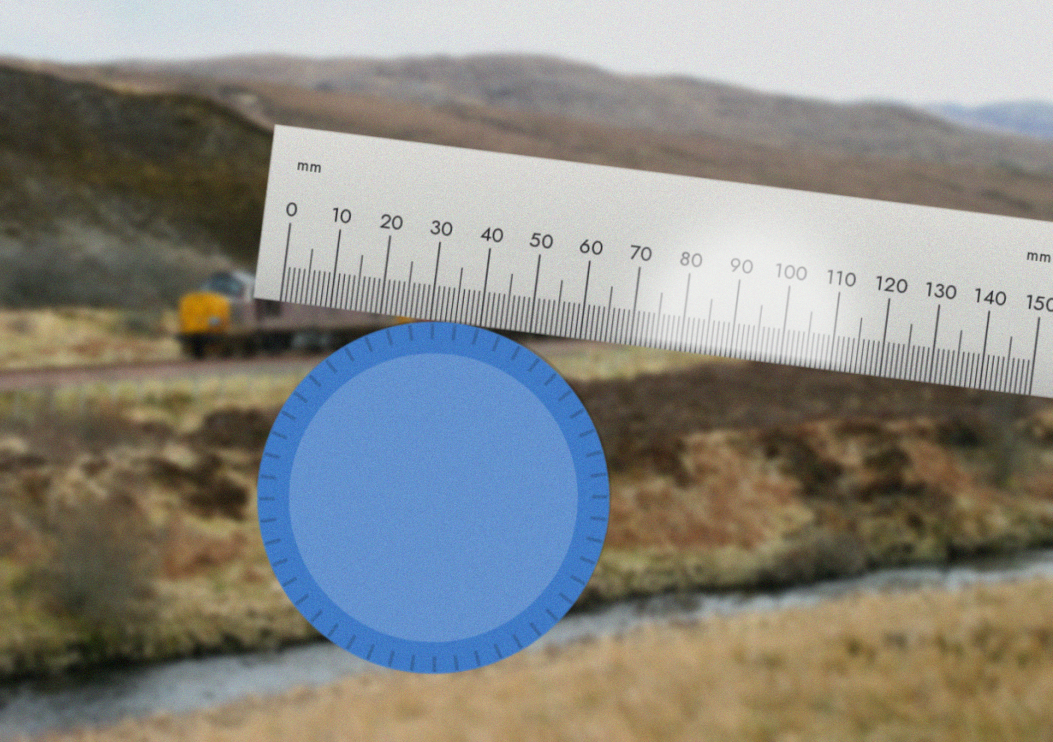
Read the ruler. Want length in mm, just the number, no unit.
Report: 70
